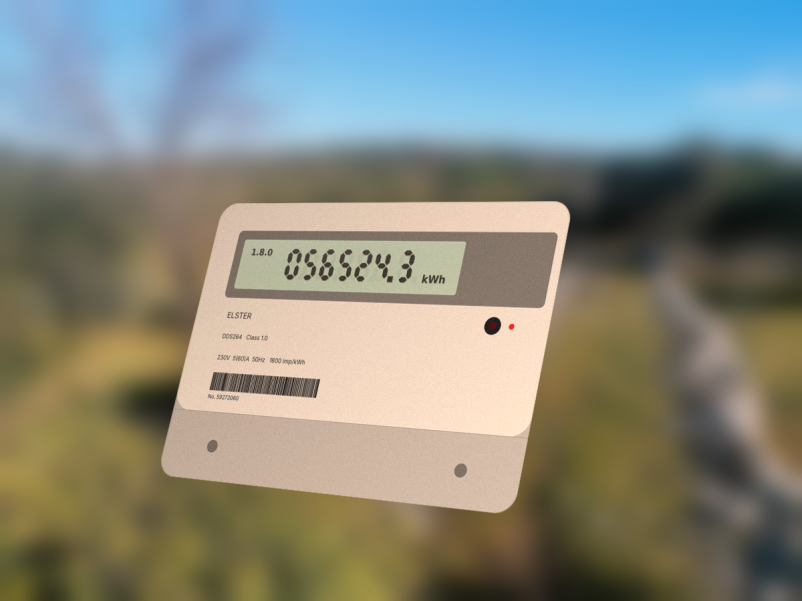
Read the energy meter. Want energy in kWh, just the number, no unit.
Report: 56524.3
